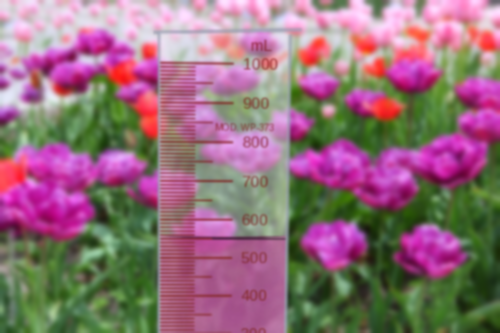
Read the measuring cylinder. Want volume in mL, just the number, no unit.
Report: 550
